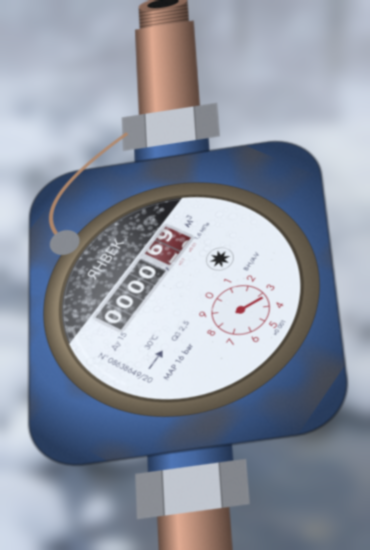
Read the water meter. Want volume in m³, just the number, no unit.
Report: 0.693
